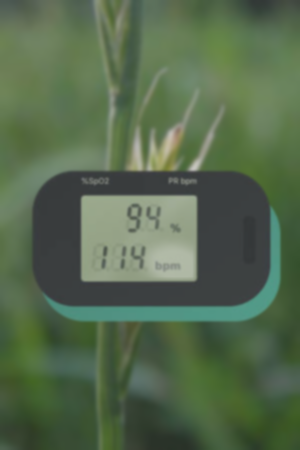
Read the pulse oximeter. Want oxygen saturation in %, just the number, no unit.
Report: 94
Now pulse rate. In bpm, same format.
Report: 114
